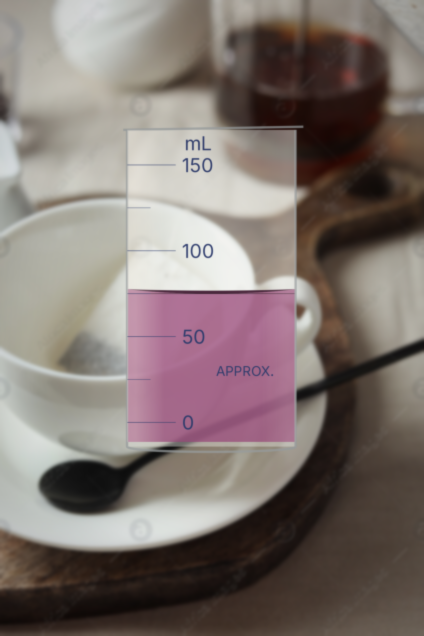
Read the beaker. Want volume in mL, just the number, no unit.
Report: 75
